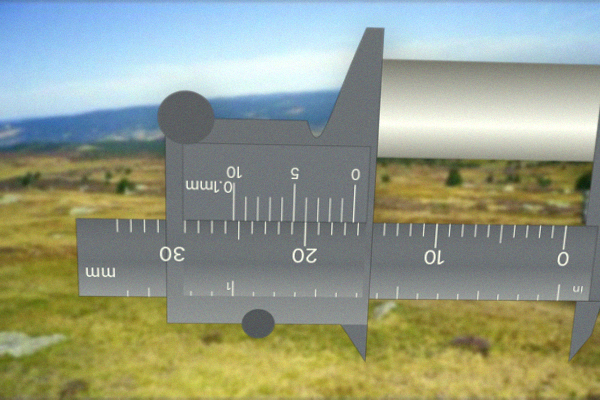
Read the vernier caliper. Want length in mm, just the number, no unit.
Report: 16.4
